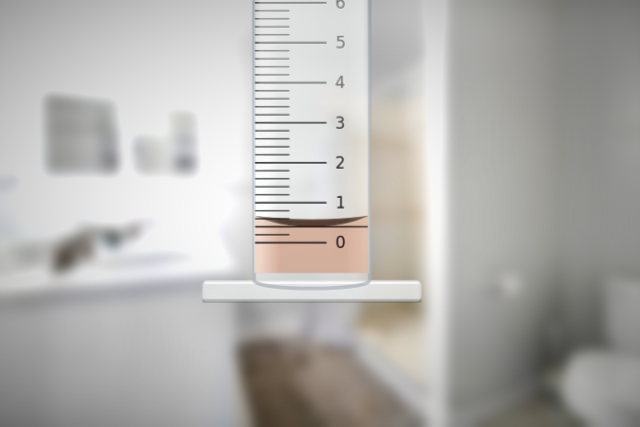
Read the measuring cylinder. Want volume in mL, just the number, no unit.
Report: 0.4
